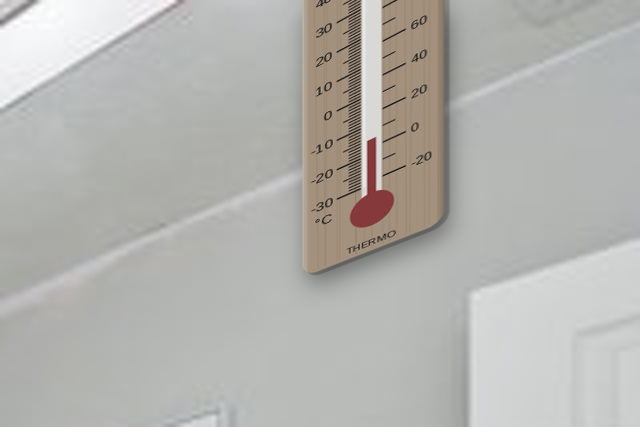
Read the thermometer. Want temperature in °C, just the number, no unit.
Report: -15
